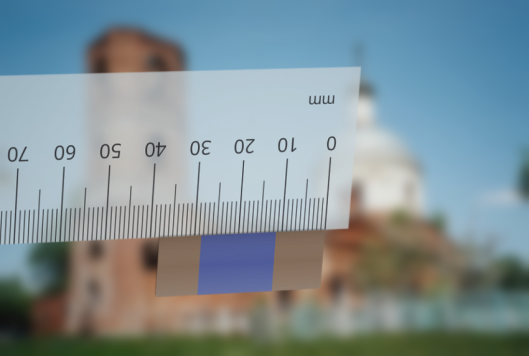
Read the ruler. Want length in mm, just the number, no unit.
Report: 38
